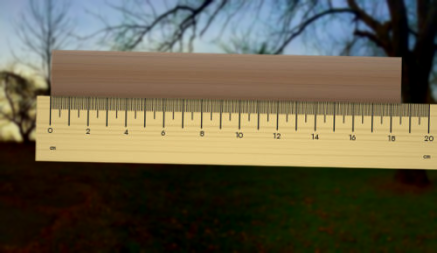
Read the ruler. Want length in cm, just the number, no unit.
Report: 18.5
